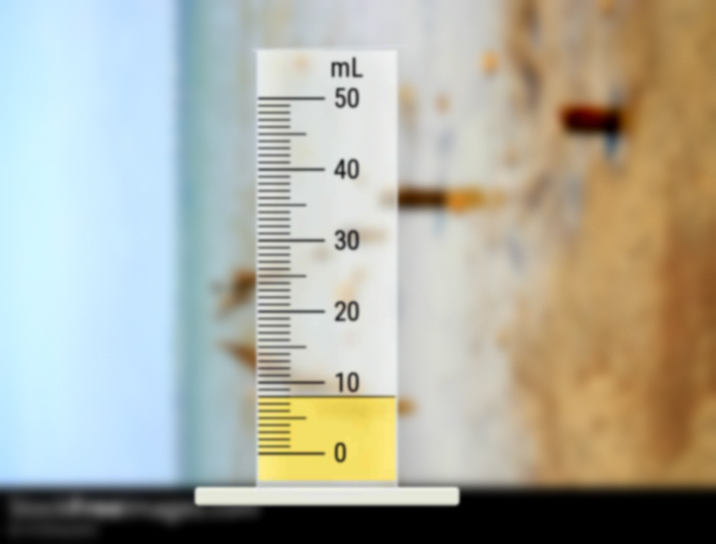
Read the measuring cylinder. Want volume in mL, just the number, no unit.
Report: 8
